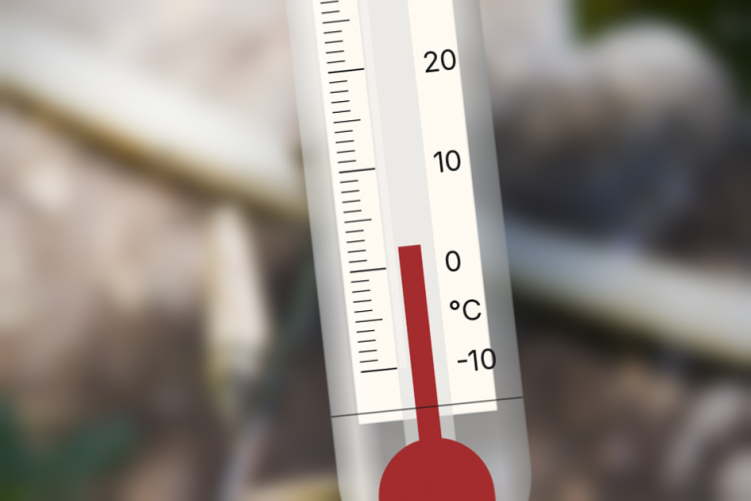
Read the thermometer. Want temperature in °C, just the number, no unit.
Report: 2
